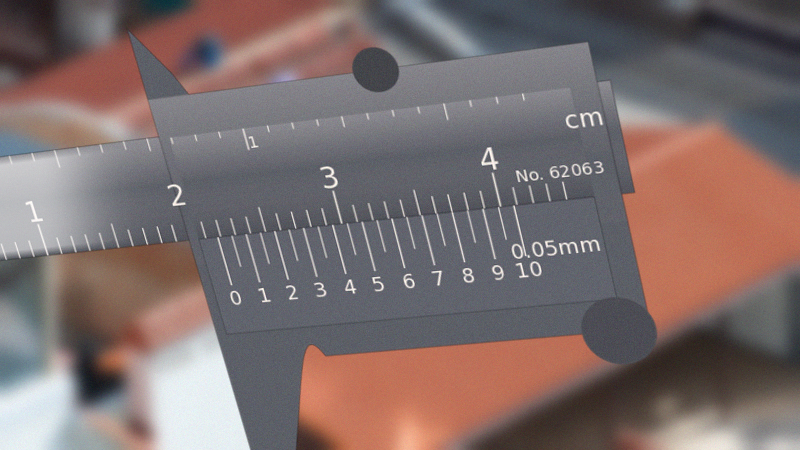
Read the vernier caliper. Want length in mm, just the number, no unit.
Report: 21.8
